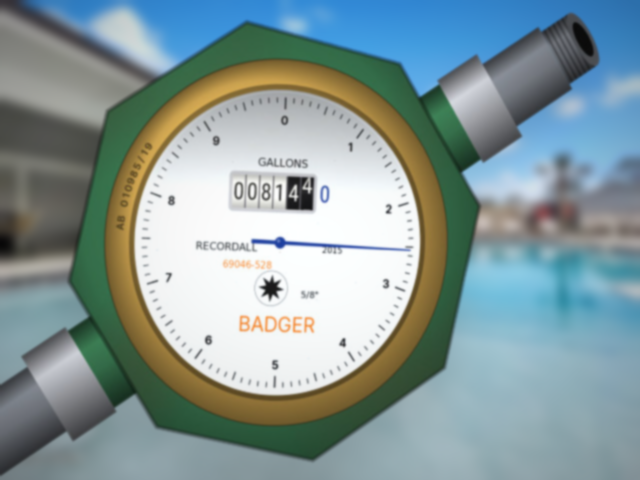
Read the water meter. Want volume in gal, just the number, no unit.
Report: 81442.5
